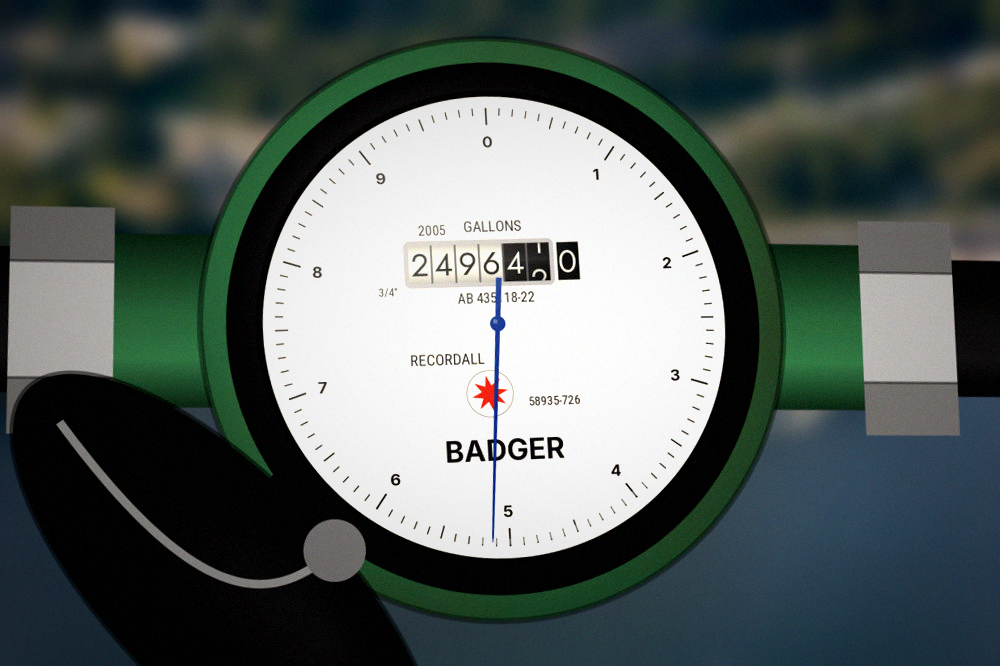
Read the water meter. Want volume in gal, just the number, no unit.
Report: 2496415.1
